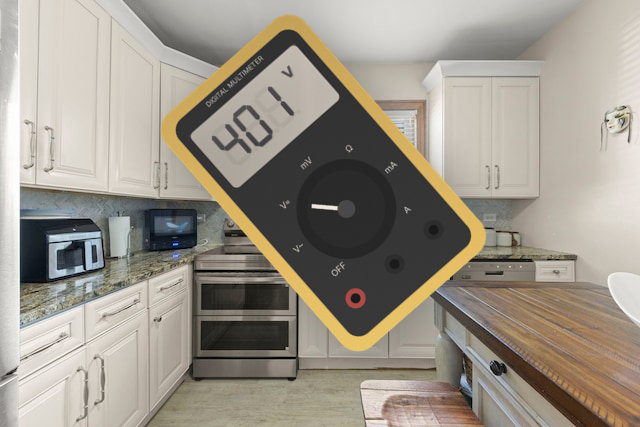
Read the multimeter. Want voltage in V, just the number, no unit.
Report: 401
